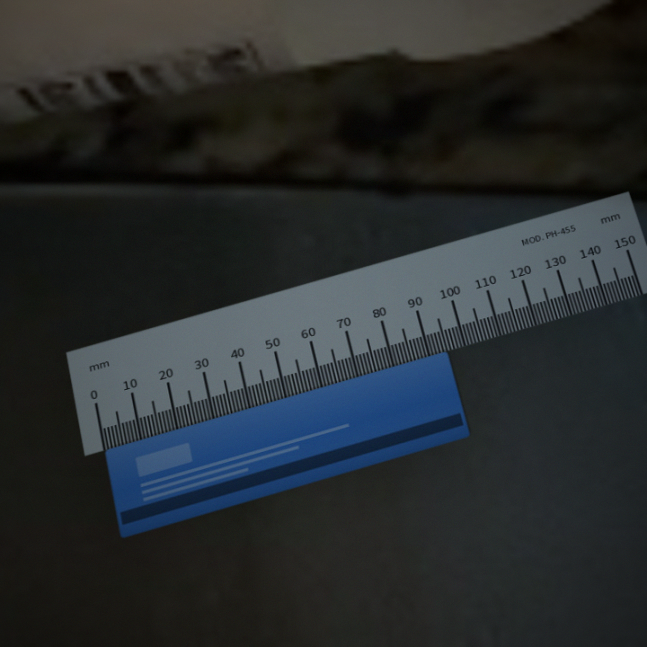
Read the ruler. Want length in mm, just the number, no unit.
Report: 95
